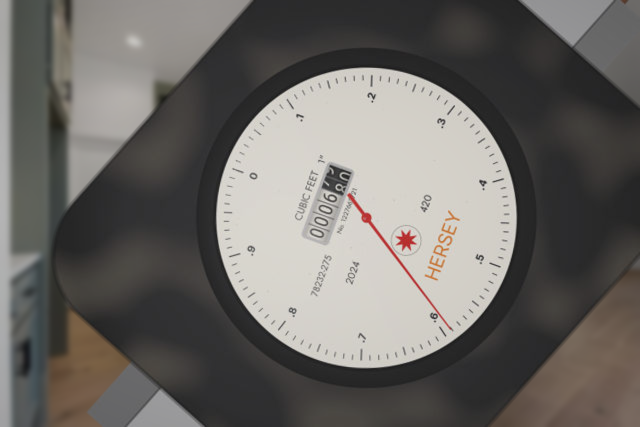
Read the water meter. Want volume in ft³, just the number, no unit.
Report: 679.59
